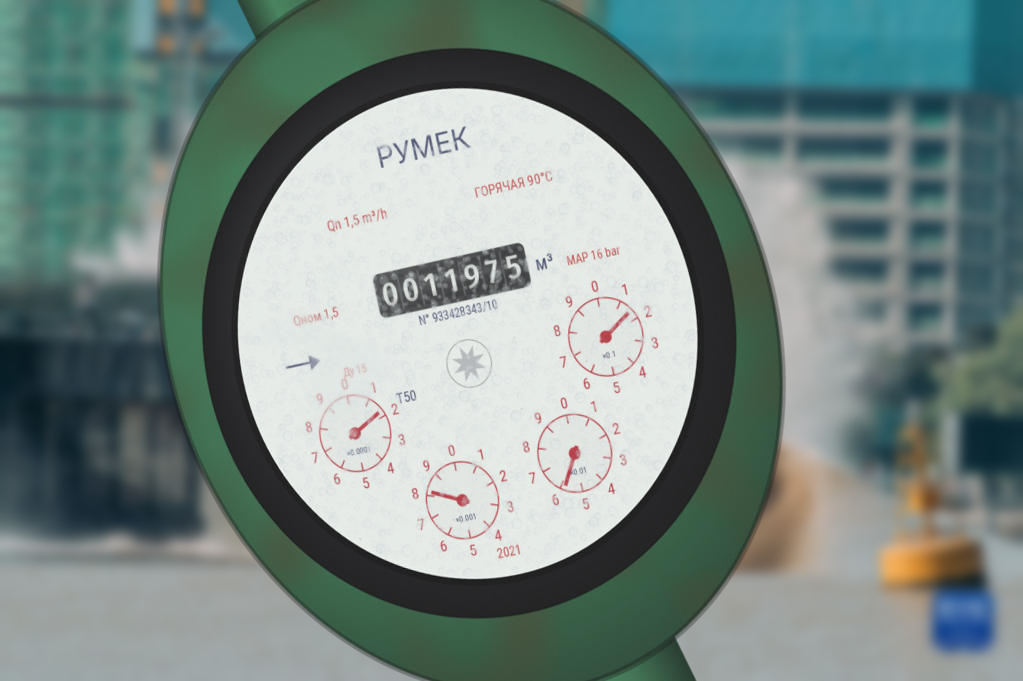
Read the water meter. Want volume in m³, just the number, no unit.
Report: 11975.1581
